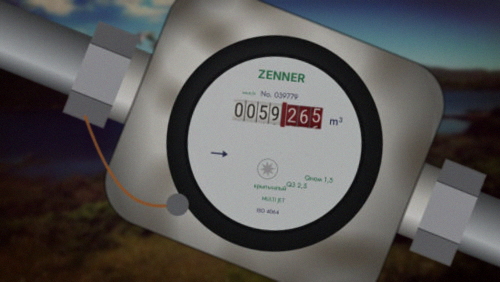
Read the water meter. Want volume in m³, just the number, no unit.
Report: 59.265
